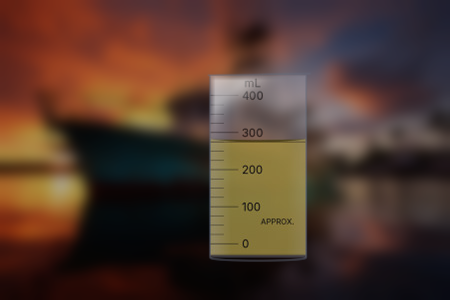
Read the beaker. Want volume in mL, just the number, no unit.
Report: 275
